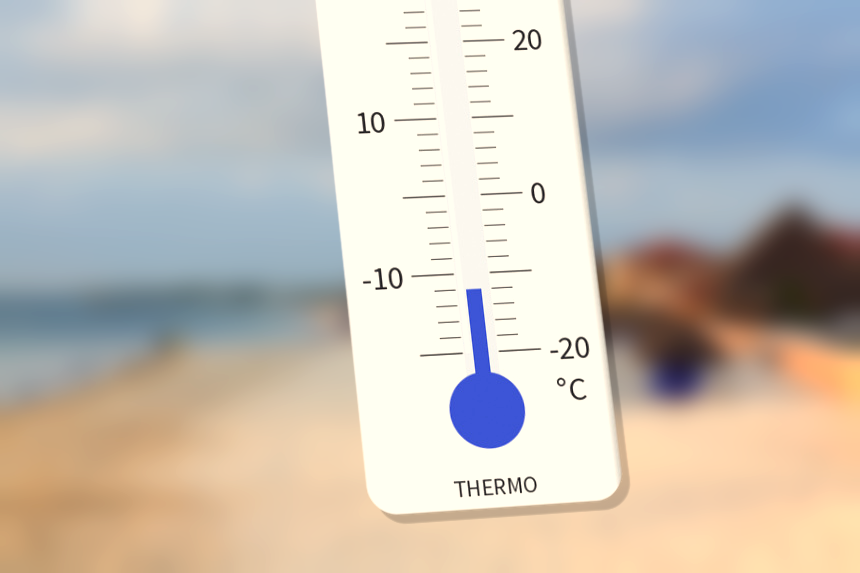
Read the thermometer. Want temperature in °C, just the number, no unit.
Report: -12
